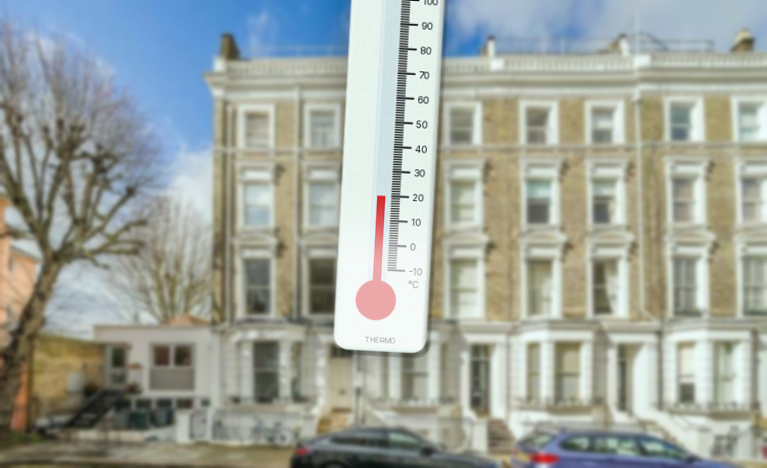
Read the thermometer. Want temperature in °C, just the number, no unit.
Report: 20
